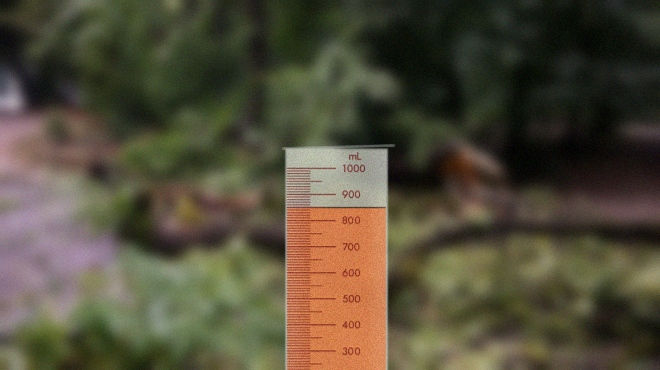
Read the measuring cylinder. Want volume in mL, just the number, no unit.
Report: 850
